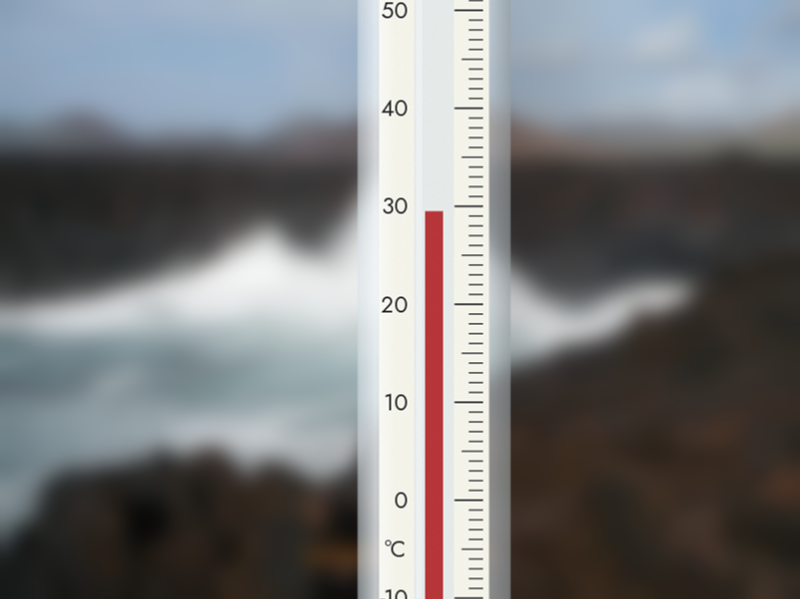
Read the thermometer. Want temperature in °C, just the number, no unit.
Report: 29.5
